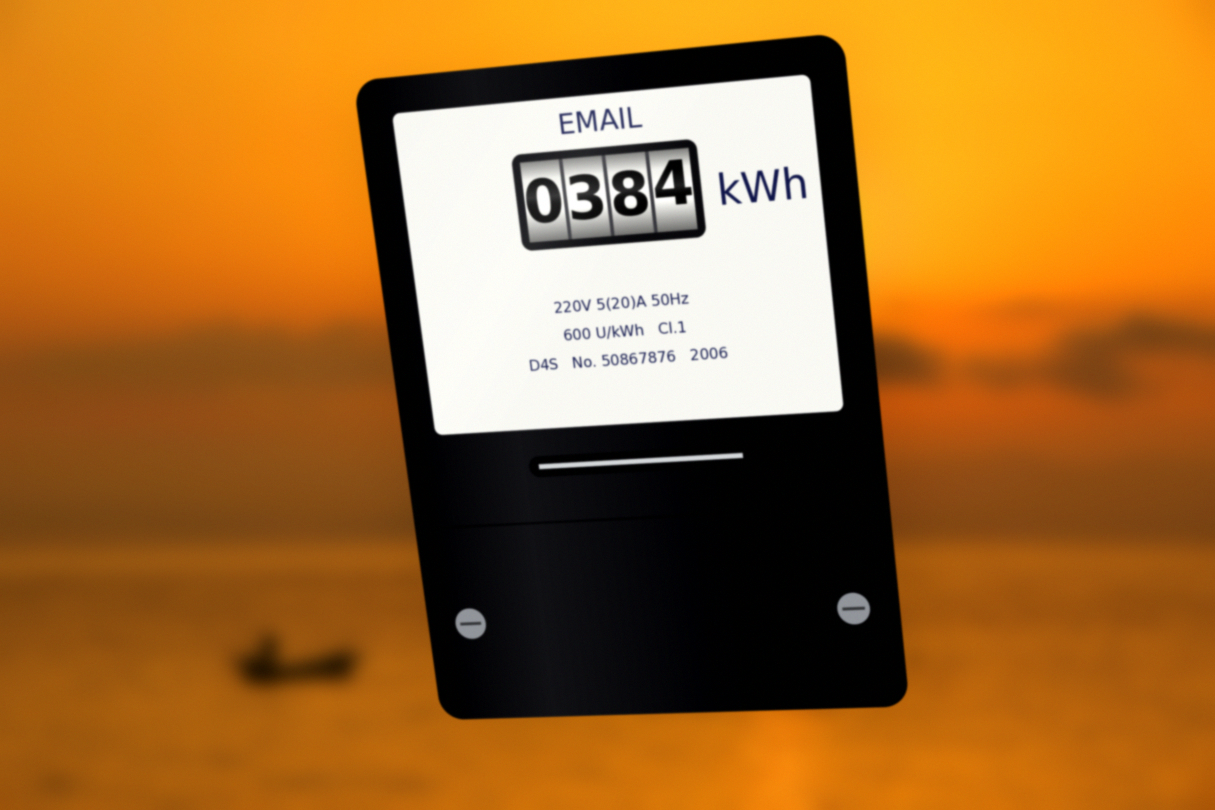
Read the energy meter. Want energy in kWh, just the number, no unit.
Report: 384
